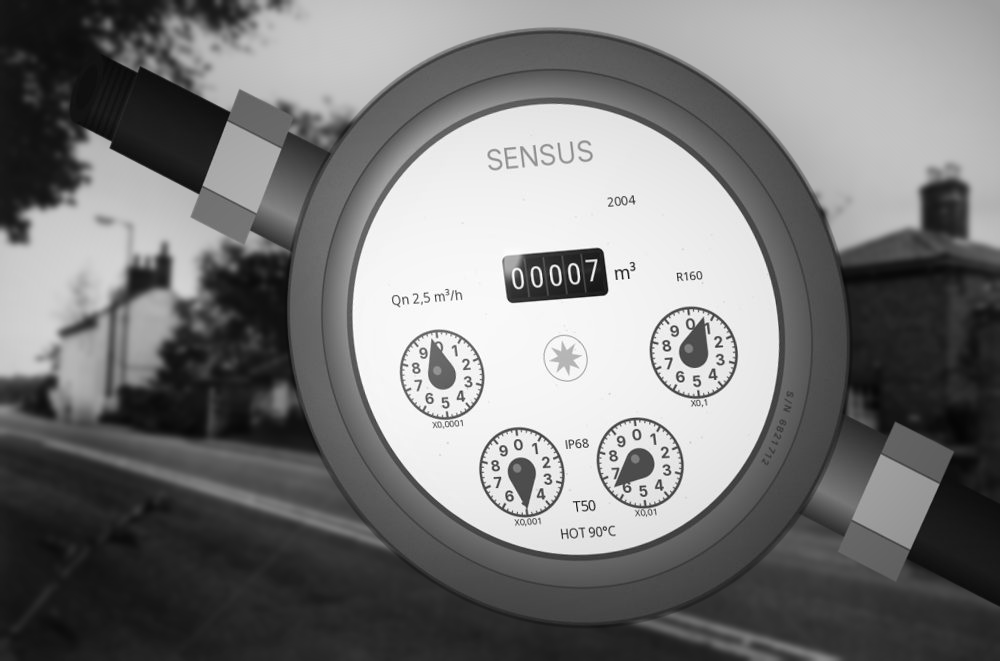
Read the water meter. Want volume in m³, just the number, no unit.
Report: 7.0649
